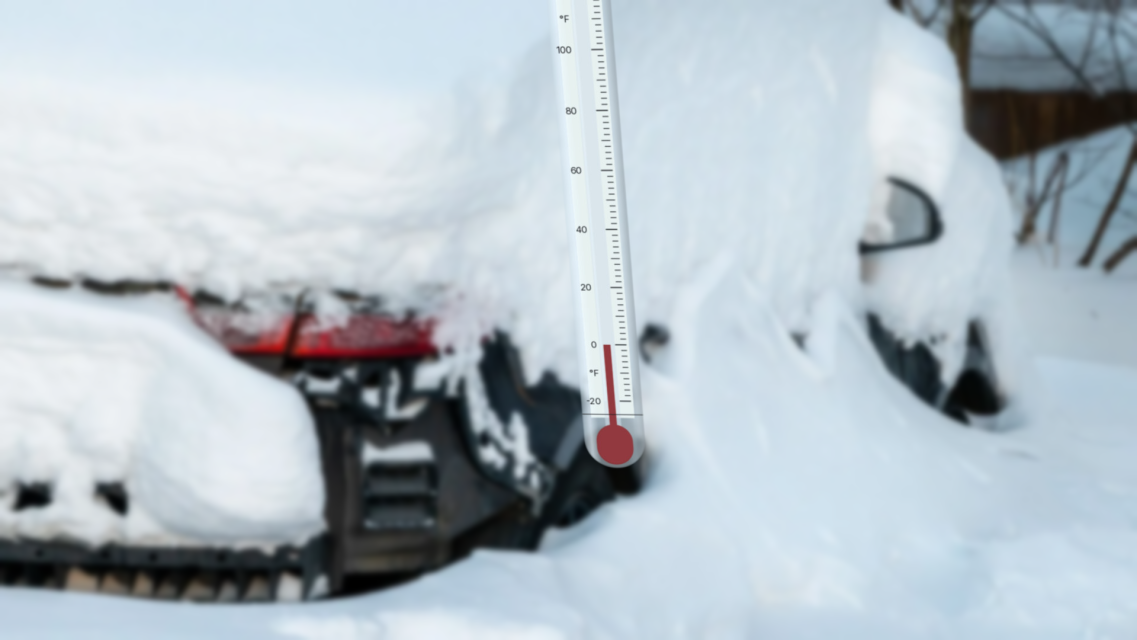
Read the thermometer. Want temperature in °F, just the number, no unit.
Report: 0
